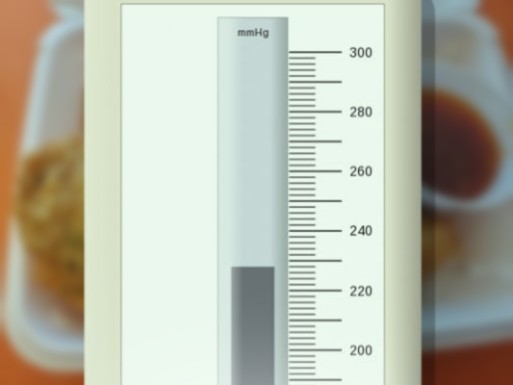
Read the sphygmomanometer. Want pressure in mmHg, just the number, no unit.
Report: 228
